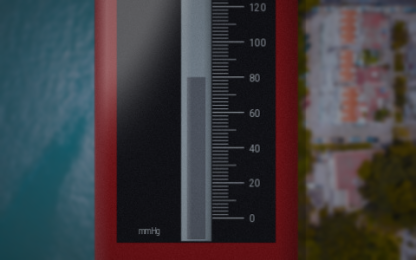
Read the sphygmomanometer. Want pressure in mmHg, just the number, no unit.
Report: 80
